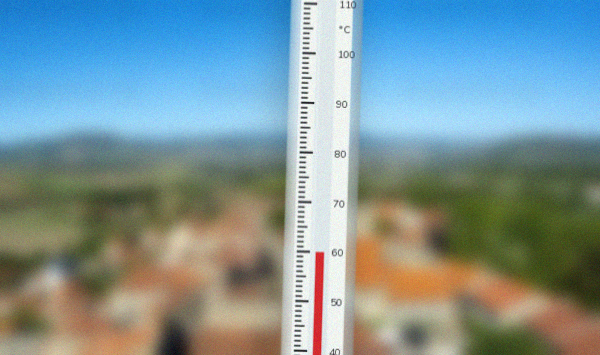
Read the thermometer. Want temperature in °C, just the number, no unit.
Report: 60
